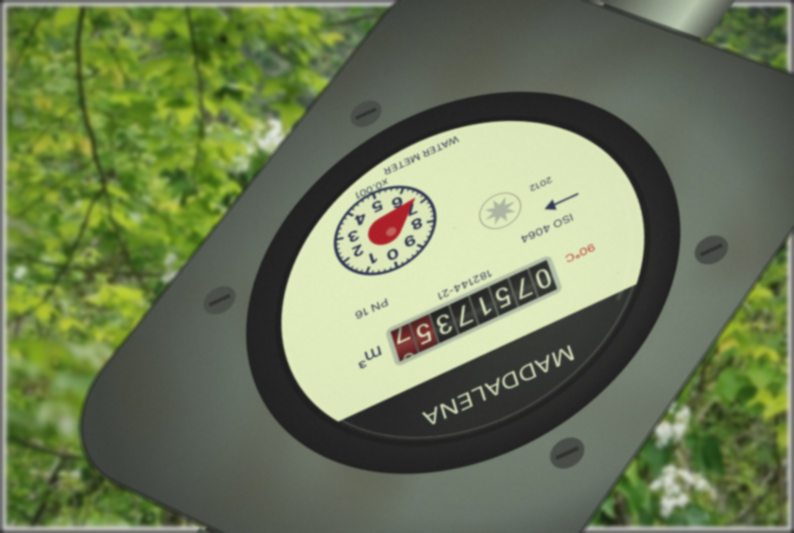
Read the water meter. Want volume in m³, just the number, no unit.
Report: 75173.566
